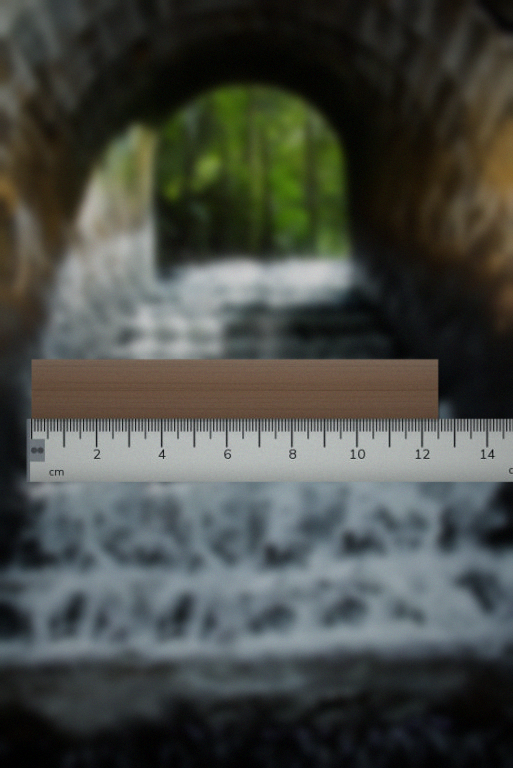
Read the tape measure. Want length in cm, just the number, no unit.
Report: 12.5
